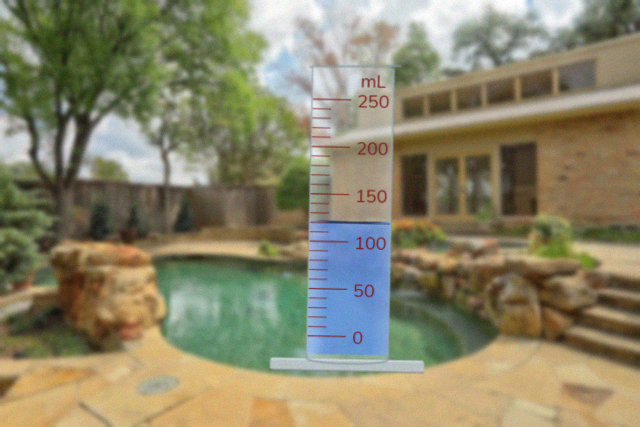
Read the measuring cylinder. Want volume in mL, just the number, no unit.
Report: 120
